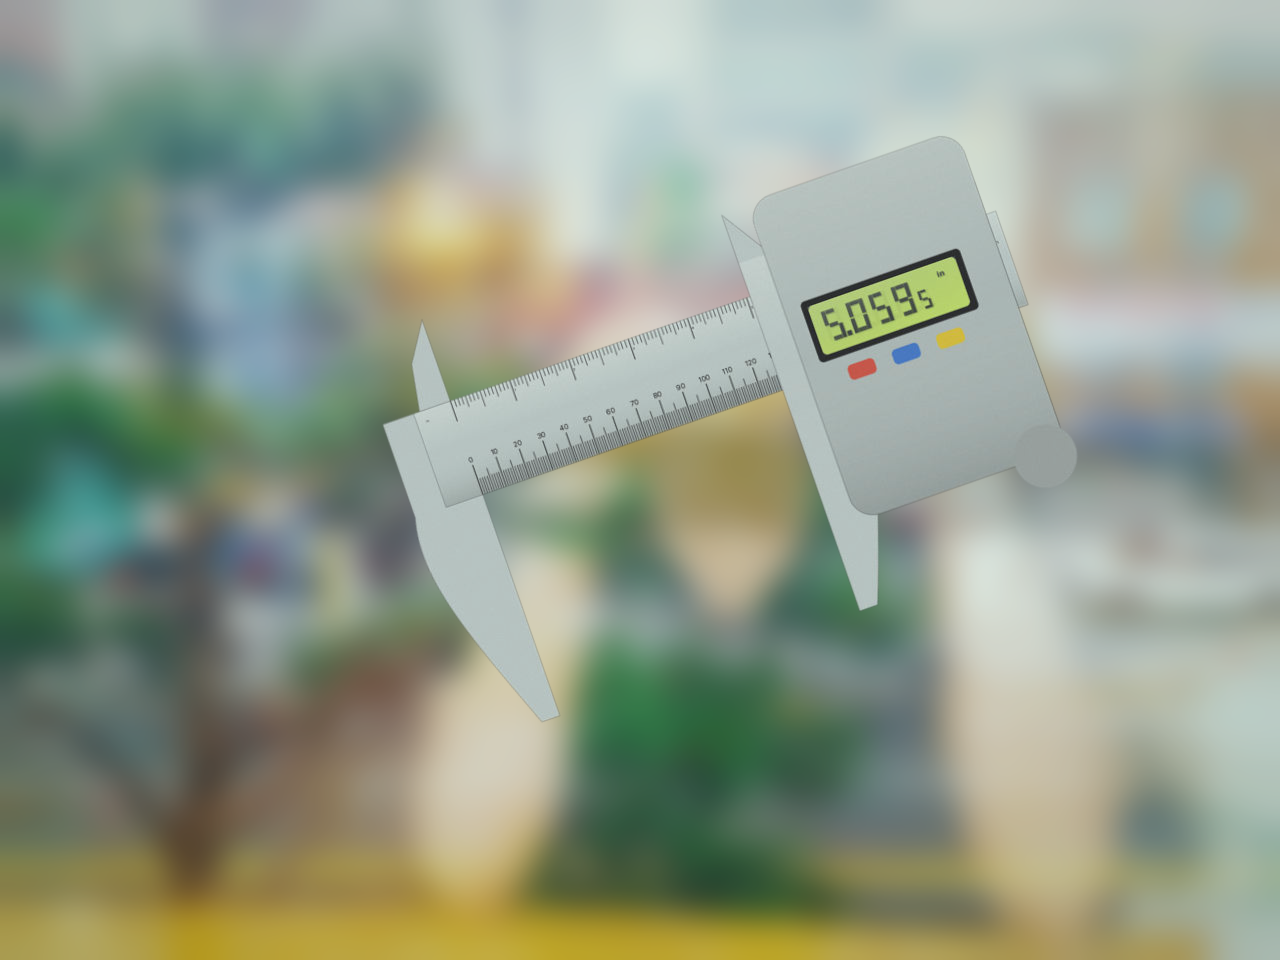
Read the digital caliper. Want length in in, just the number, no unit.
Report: 5.0595
